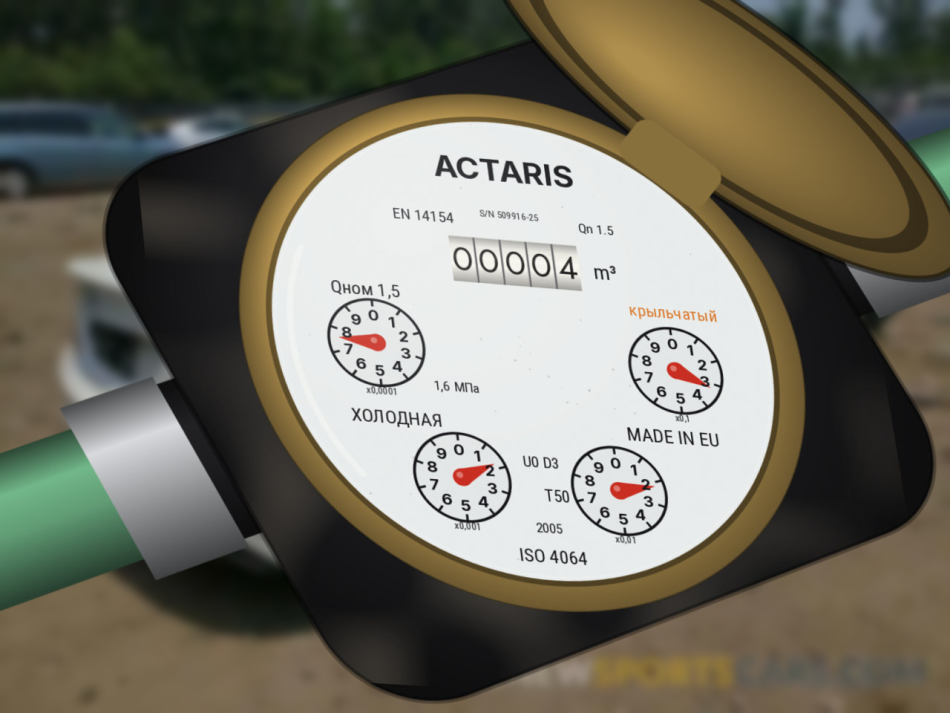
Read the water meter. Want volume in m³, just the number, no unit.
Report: 4.3217
